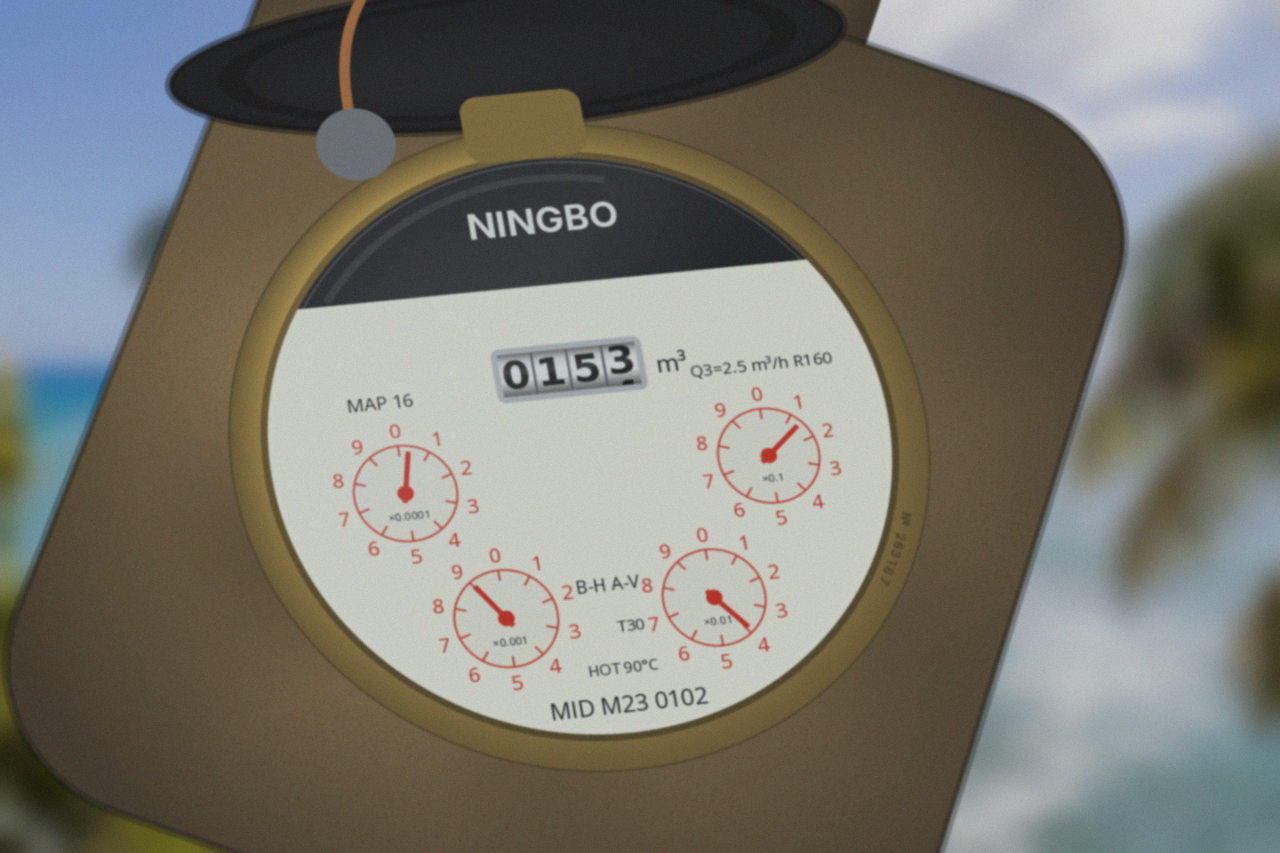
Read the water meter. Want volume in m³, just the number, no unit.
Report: 153.1390
